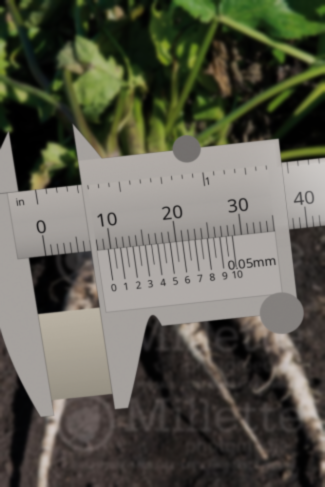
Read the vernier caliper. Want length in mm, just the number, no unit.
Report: 9.6
